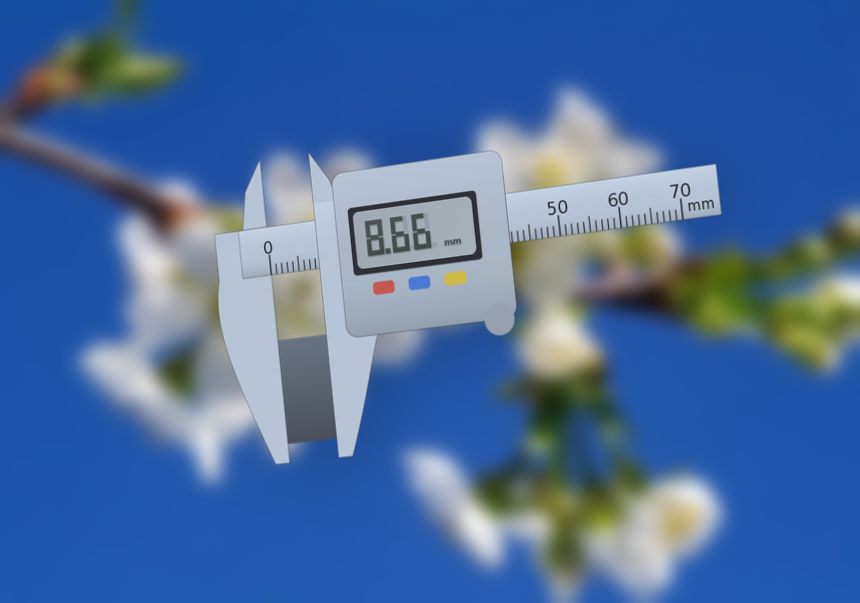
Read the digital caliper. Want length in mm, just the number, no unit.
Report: 8.66
